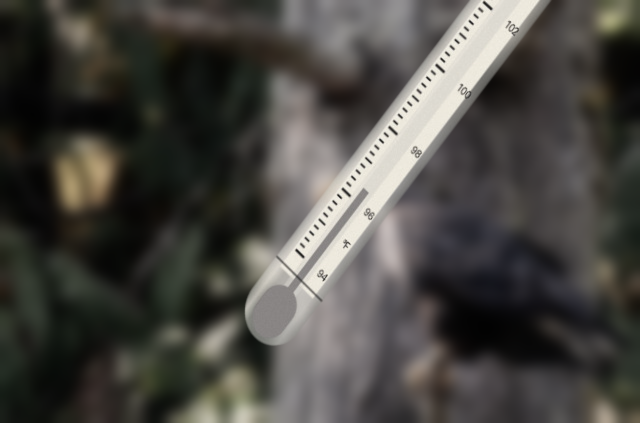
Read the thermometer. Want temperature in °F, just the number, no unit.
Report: 96.4
